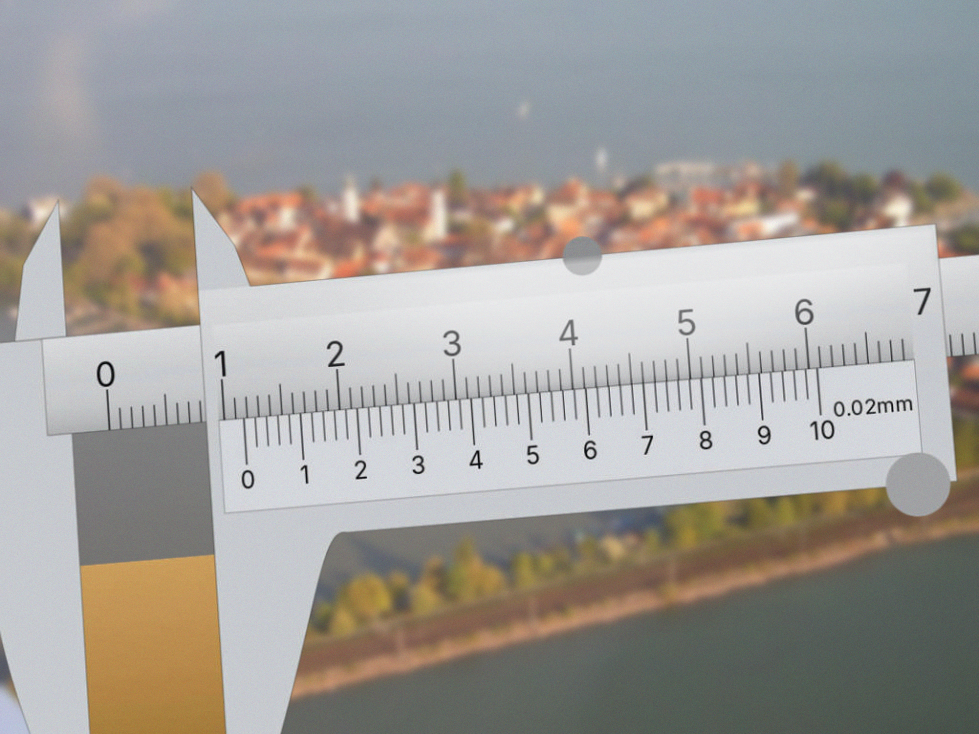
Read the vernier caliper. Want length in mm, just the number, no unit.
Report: 11.7
